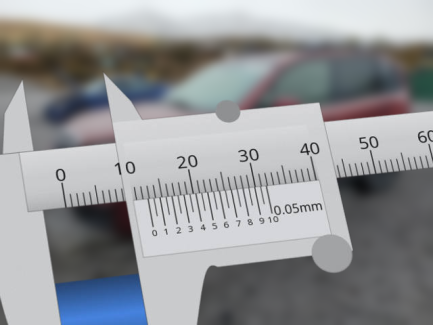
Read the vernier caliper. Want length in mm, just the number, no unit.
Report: 12.8
